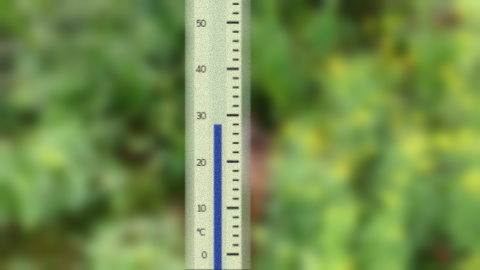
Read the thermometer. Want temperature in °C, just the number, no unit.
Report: 28
